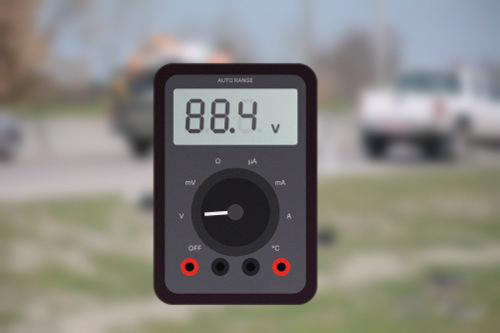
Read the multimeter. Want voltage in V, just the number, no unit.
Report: 88.4
